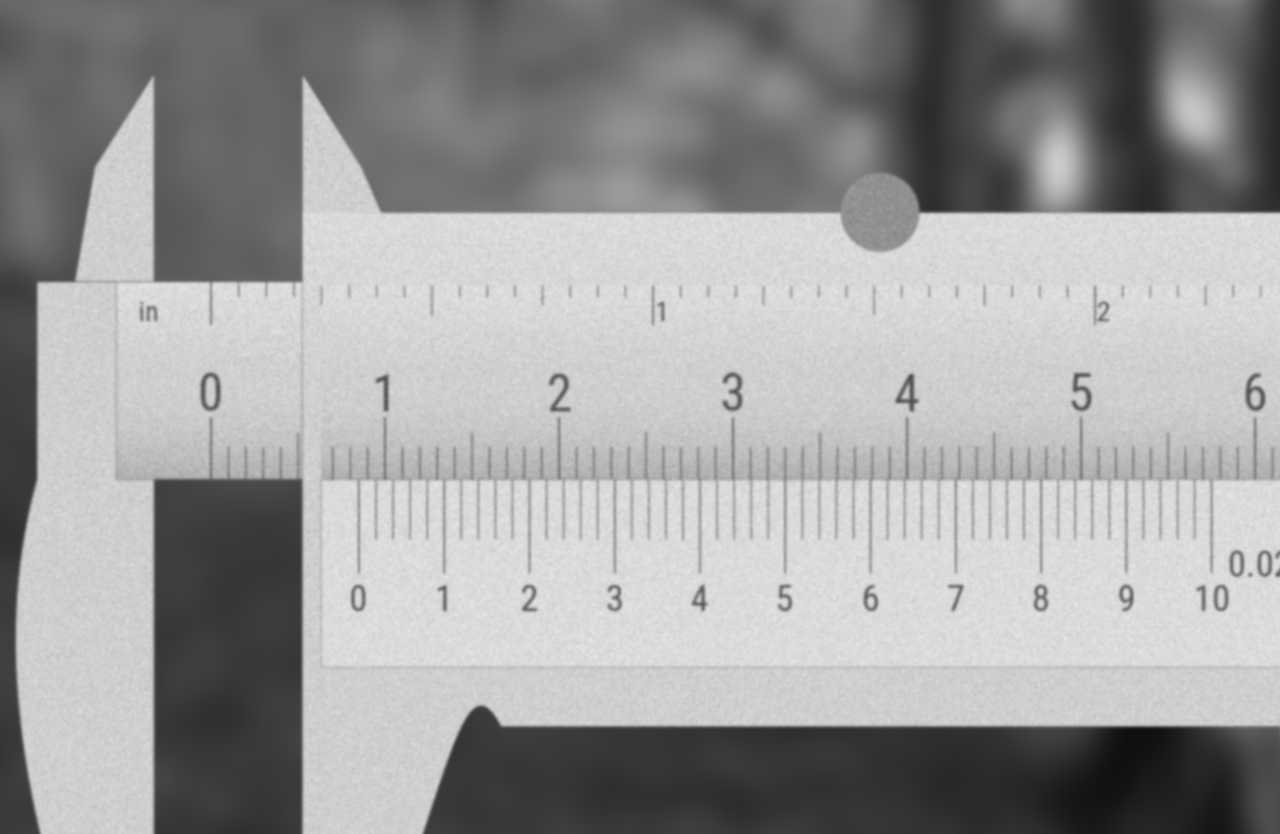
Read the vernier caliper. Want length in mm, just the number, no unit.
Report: 8.5
